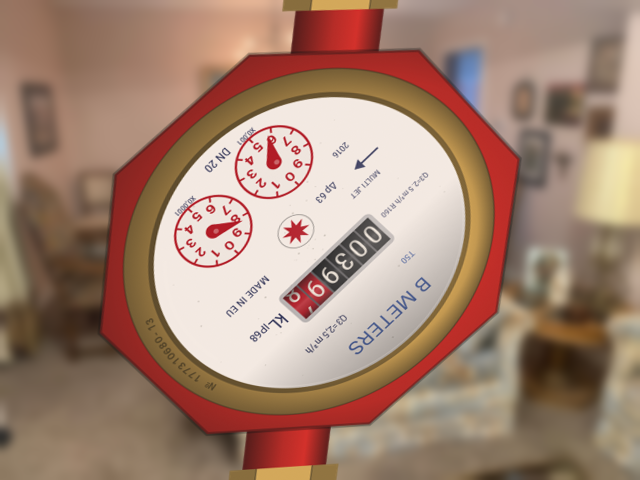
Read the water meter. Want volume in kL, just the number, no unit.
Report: 39.9758
